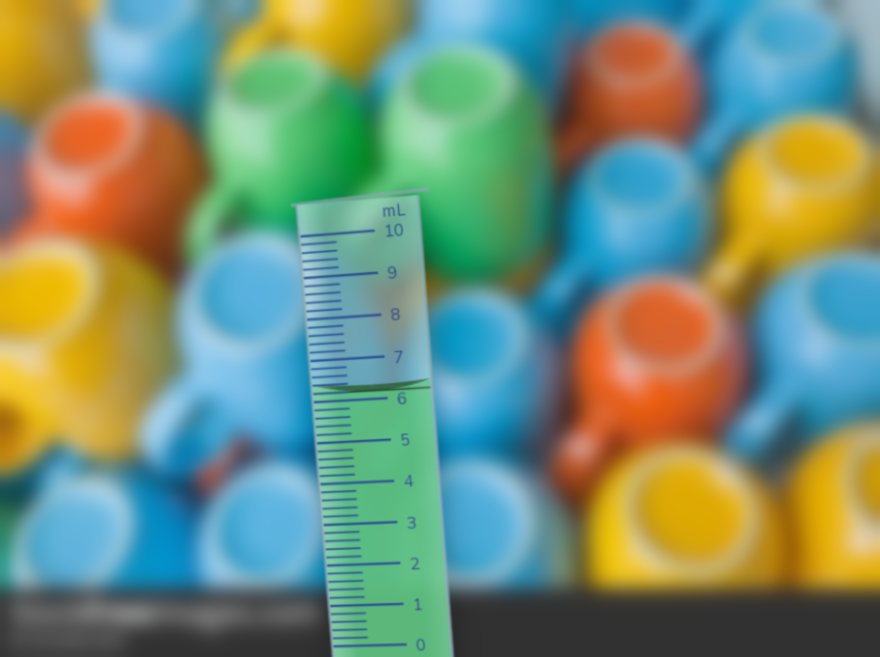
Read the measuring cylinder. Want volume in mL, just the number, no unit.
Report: 6.2
